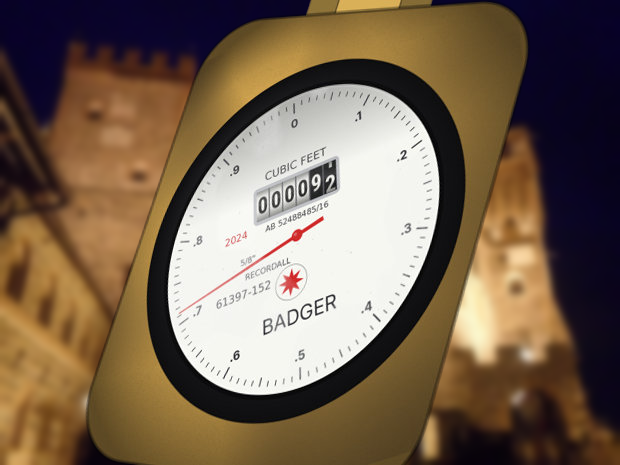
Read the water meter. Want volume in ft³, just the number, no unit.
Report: 91.71
